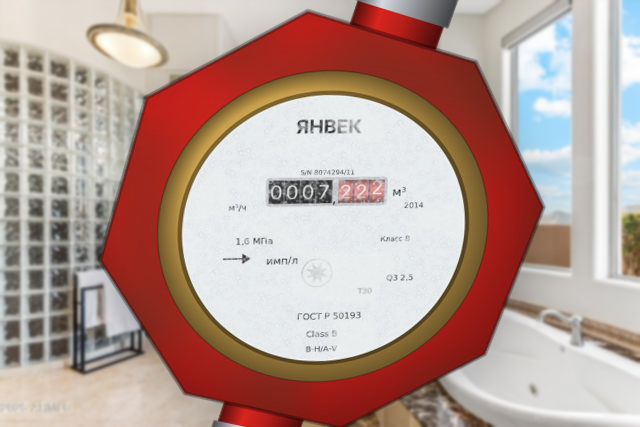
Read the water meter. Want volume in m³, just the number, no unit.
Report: 7.222
